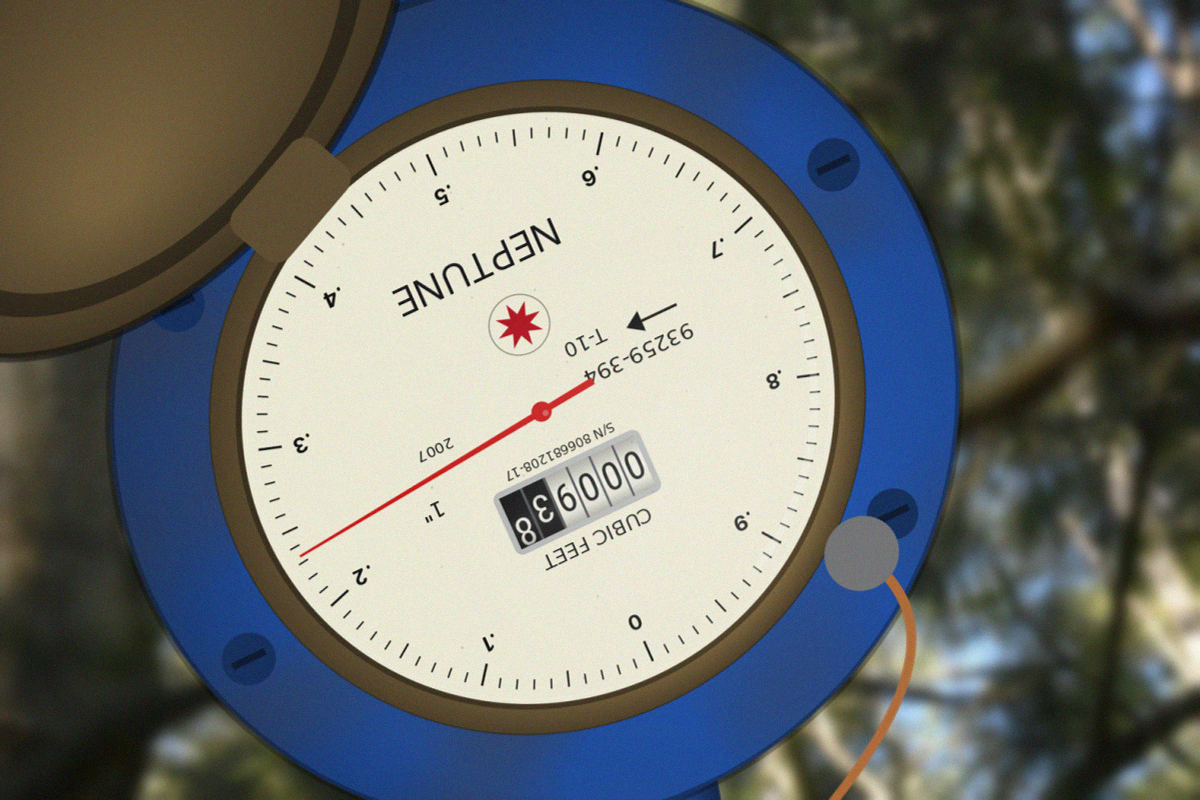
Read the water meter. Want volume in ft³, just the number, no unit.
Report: 938.23
